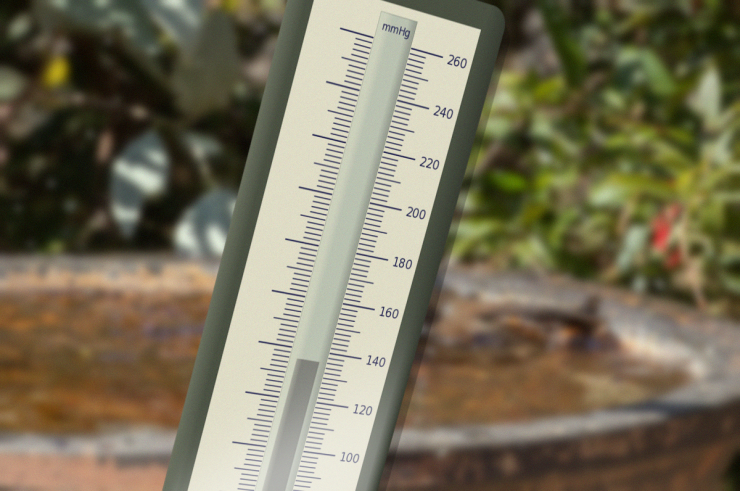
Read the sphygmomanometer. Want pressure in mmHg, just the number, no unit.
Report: 136
